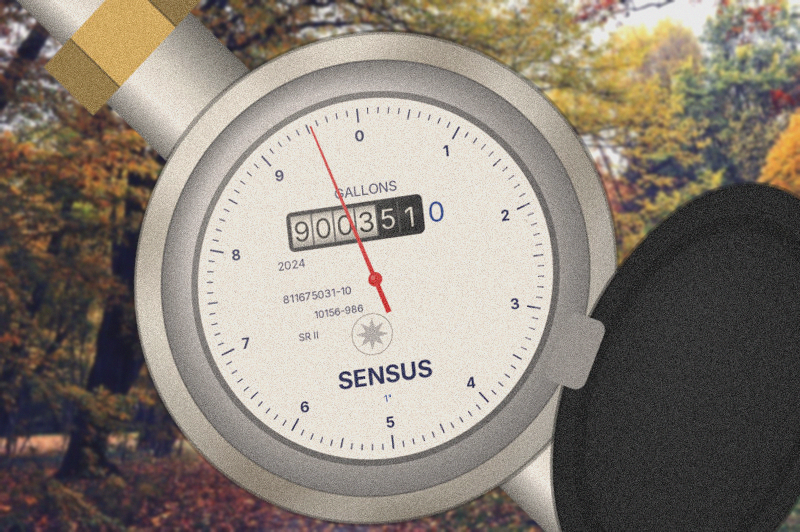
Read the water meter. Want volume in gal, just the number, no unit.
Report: 9003509.5
